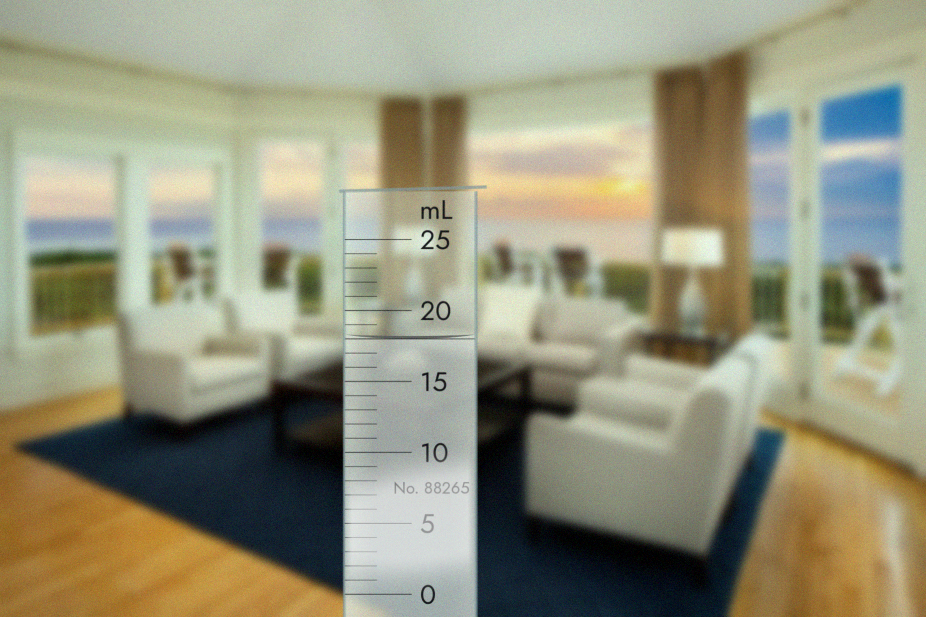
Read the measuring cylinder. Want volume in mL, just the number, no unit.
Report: 18
